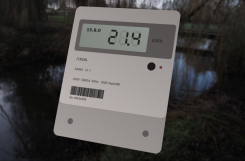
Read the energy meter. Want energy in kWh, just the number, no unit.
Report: 21.4
